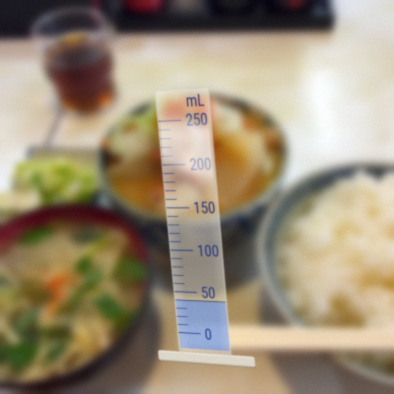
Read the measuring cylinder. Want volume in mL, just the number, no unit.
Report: 40
